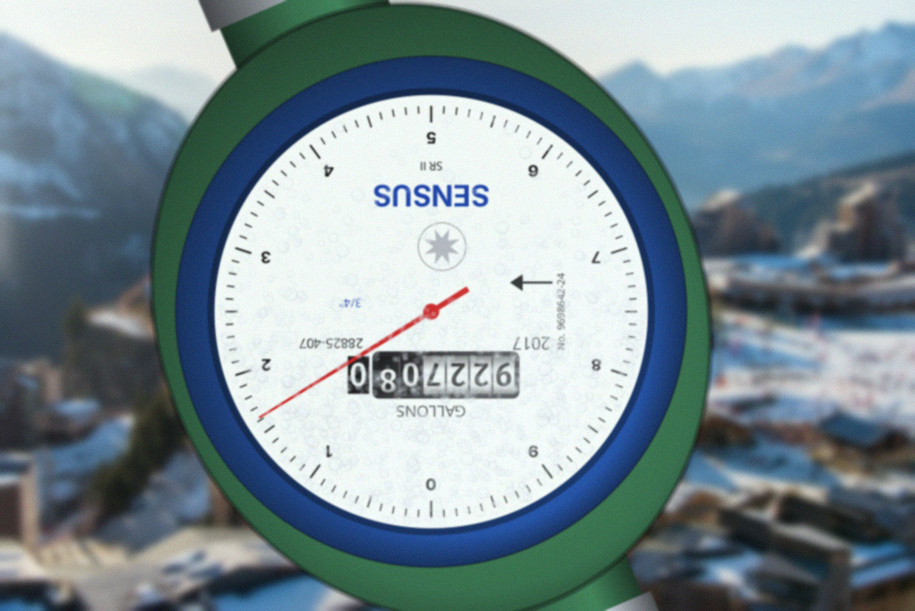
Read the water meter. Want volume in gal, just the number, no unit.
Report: 9227081.6
